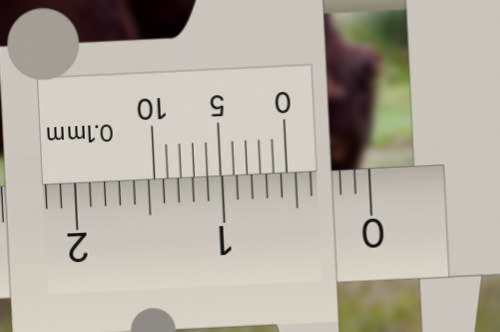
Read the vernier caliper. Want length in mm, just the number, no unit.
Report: 5.6
